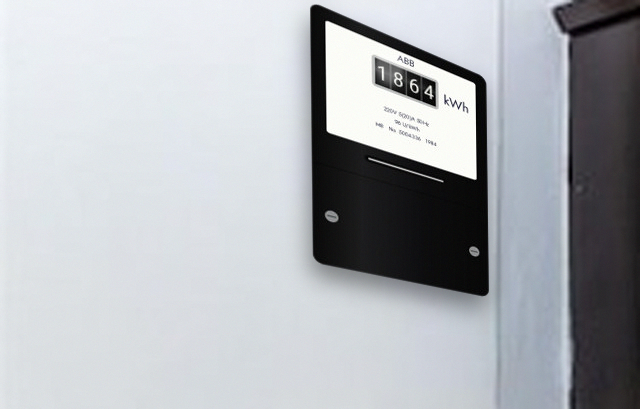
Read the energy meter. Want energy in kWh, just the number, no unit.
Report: 1864
